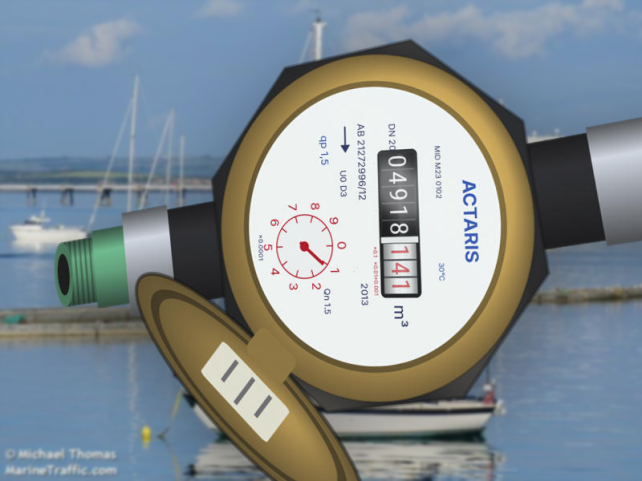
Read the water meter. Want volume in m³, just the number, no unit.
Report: 4918.1411
